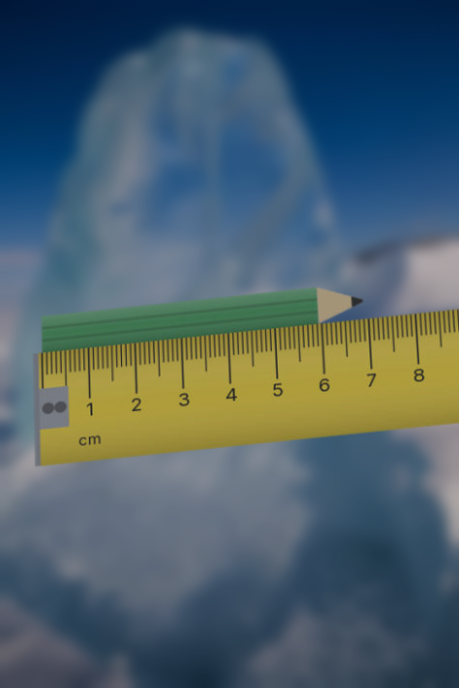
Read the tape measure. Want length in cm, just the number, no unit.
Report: 6.9
